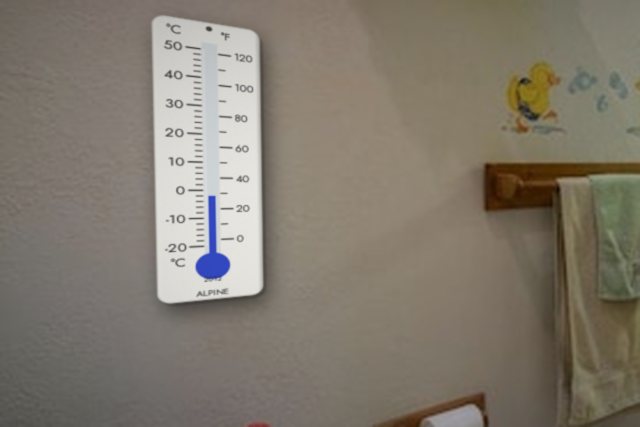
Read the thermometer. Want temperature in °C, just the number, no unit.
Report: -2
